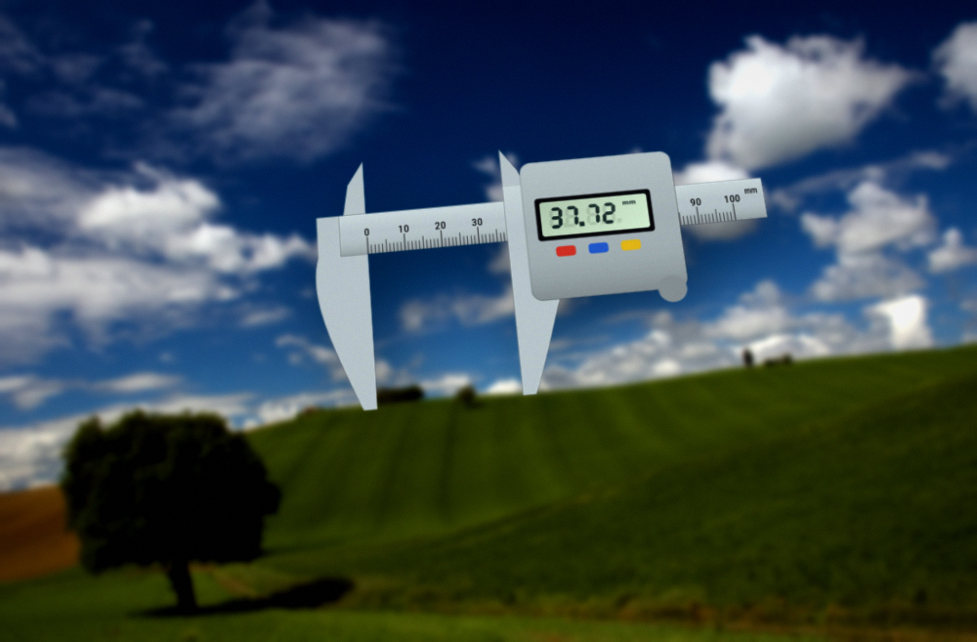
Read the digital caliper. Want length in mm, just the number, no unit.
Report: 37.72
